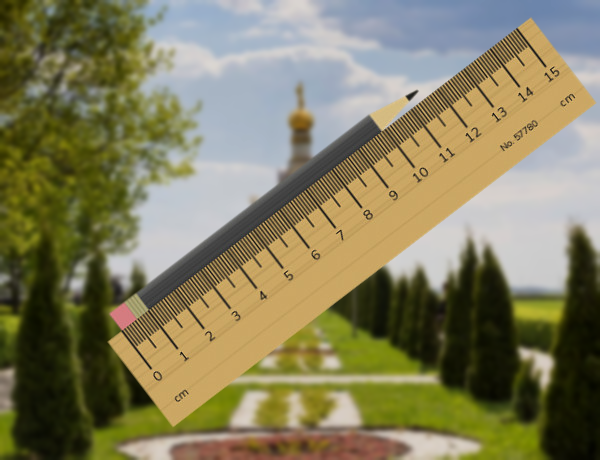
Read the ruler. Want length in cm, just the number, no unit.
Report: 11.5
